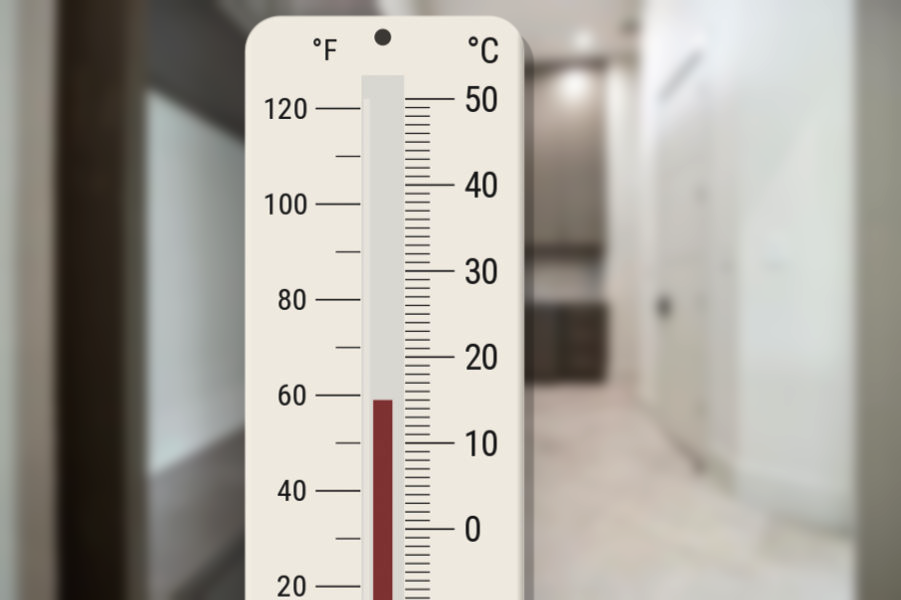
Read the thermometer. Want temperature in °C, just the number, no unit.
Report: 15
